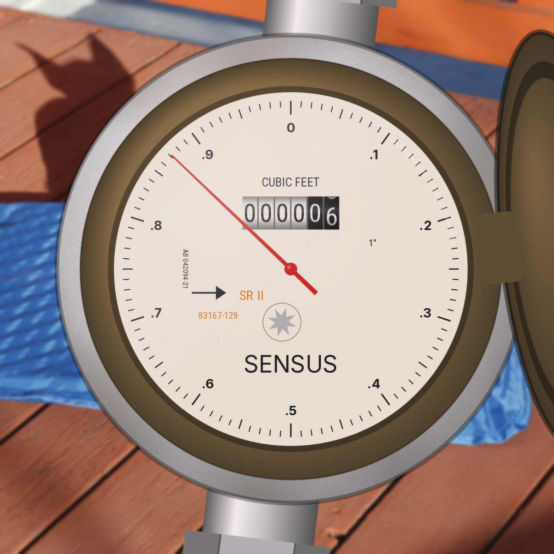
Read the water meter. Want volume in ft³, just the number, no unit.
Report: 5.87
